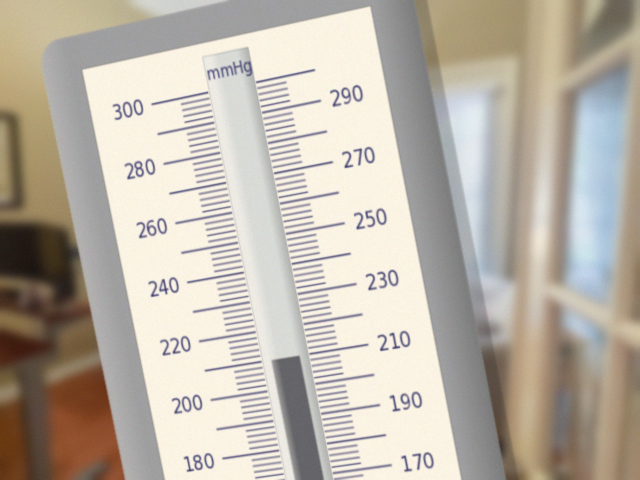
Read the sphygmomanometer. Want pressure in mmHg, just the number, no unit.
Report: 210
